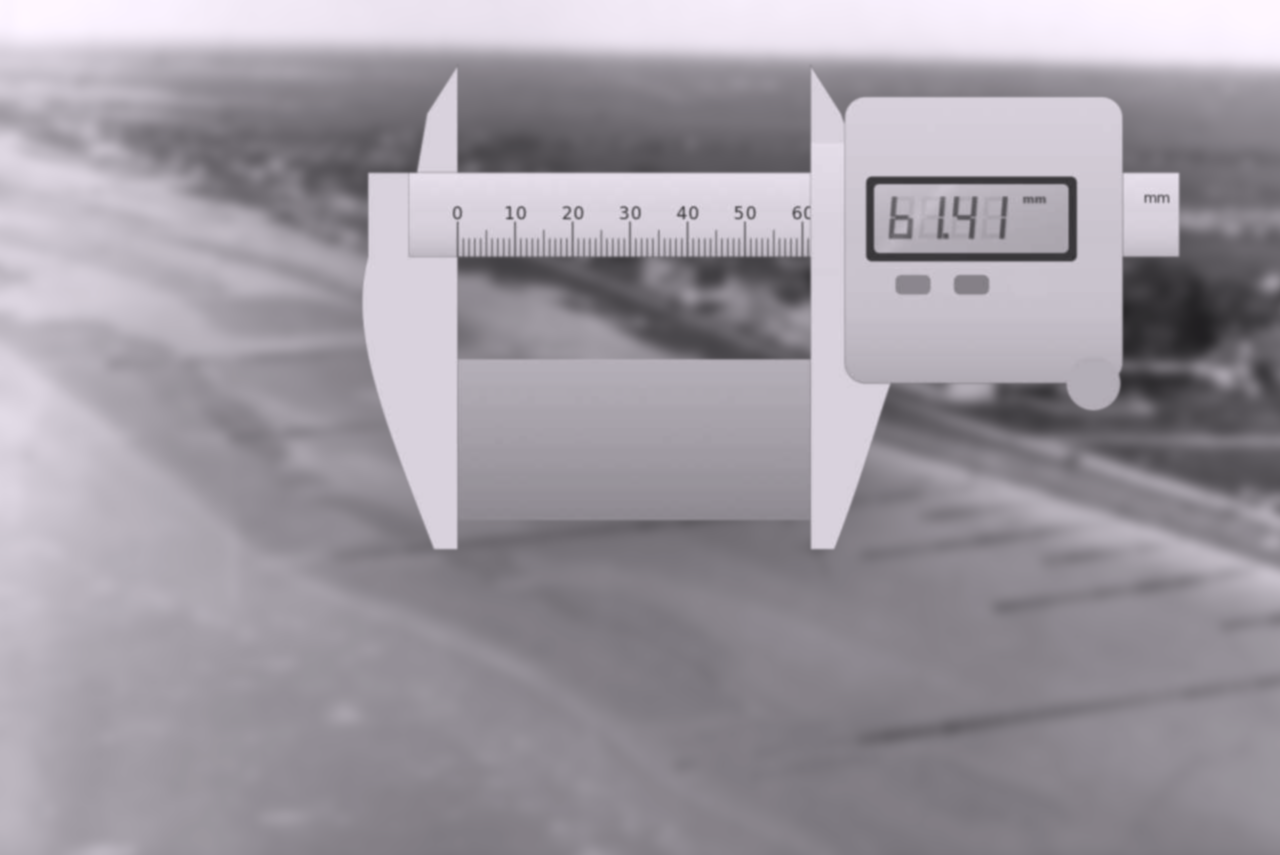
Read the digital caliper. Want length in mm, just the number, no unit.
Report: 61.41
